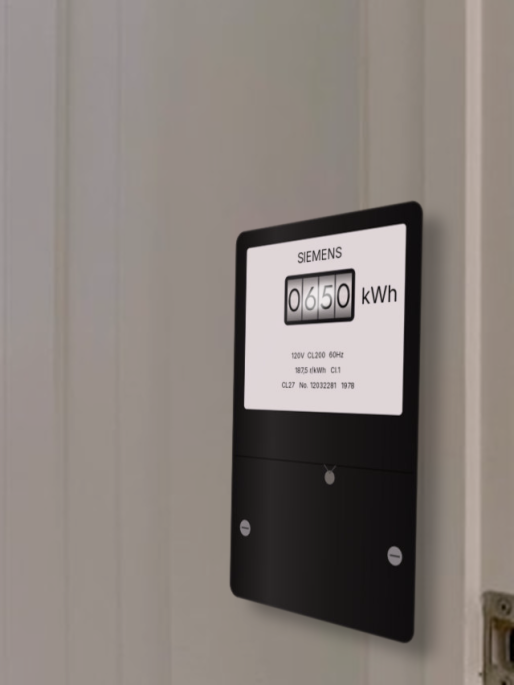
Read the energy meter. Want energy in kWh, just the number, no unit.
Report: 650
